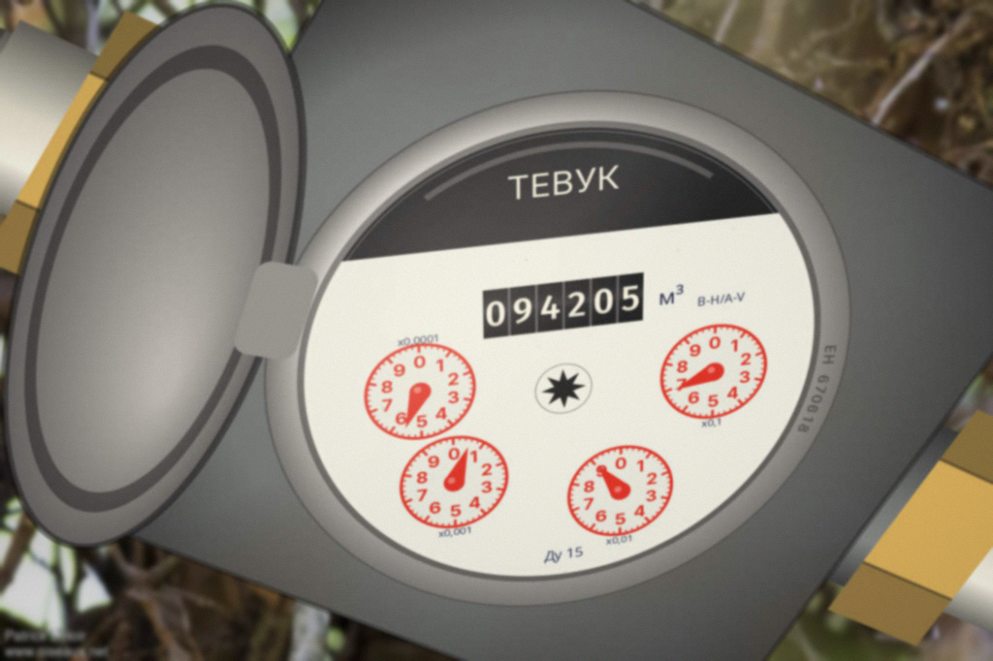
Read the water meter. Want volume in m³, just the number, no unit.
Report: 94205.6905
